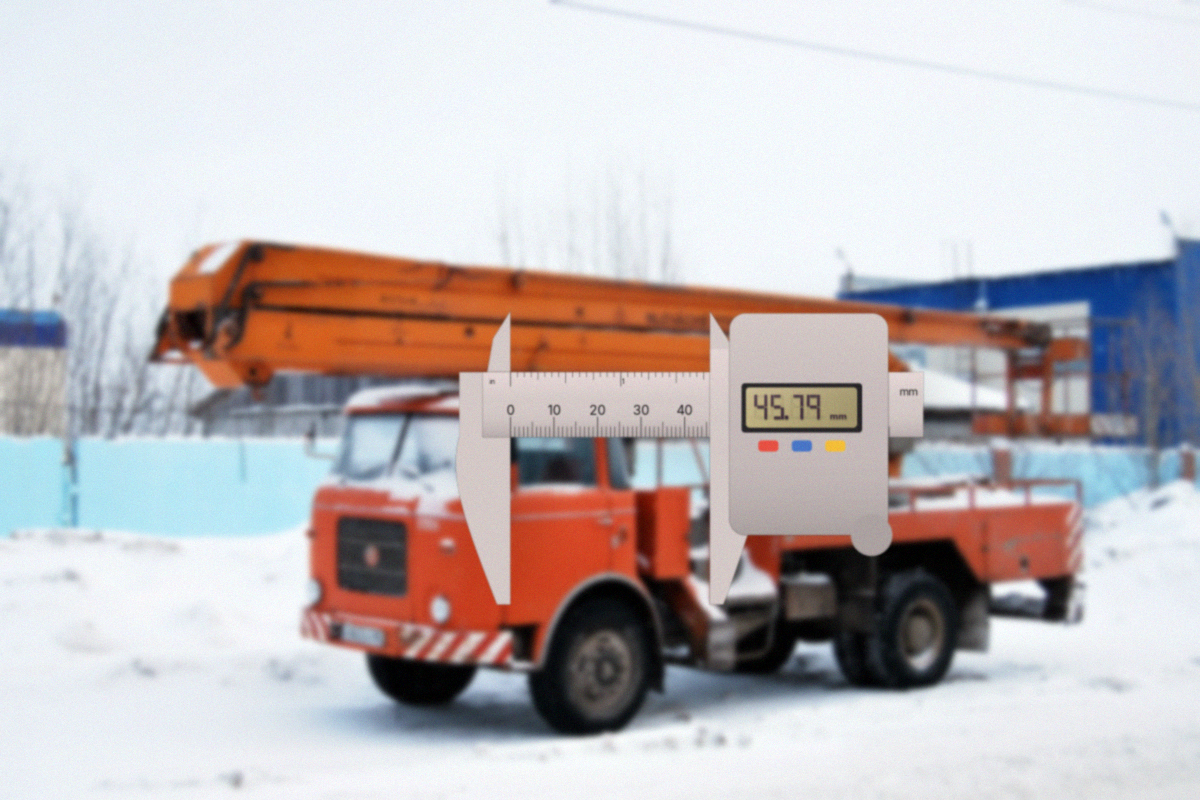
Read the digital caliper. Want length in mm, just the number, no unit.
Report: 45.79
